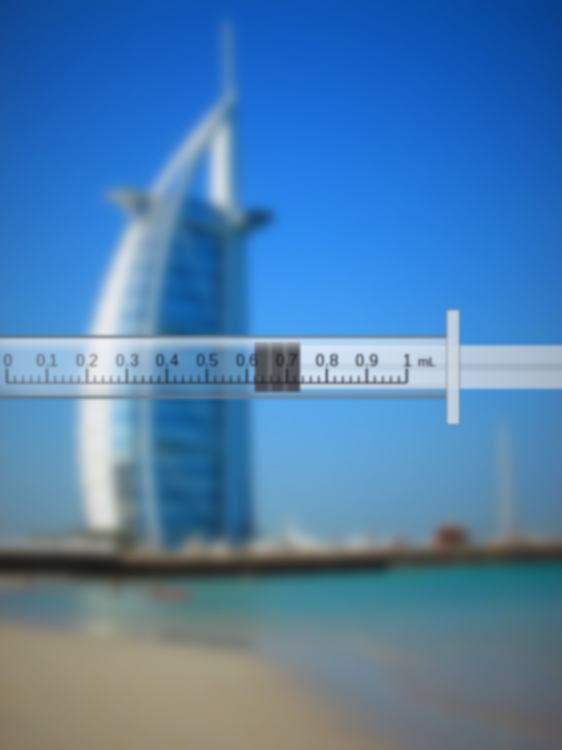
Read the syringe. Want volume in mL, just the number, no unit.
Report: 0.62
